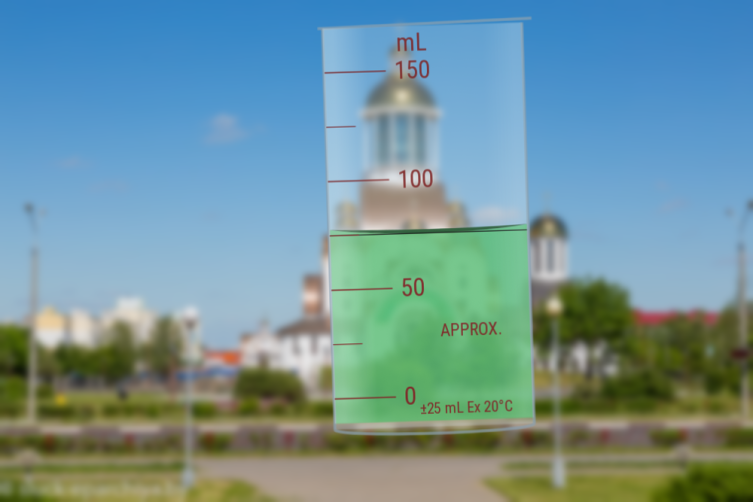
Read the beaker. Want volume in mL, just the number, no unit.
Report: 75
